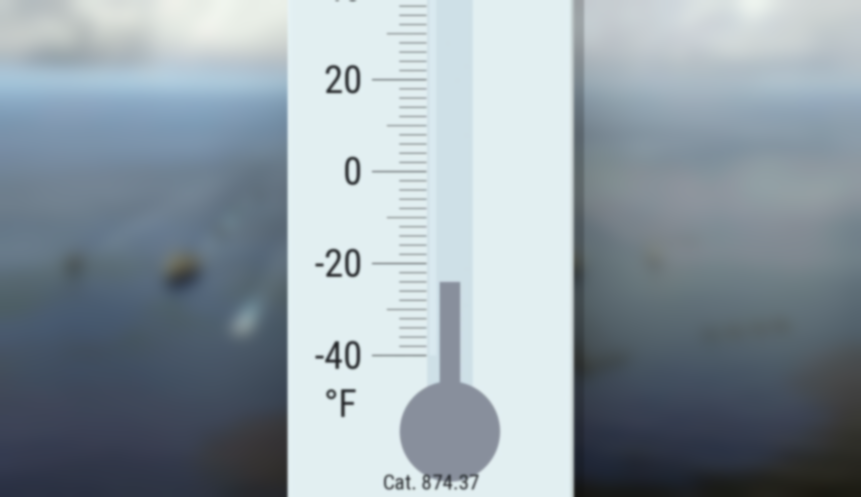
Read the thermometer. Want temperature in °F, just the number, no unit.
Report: -24
